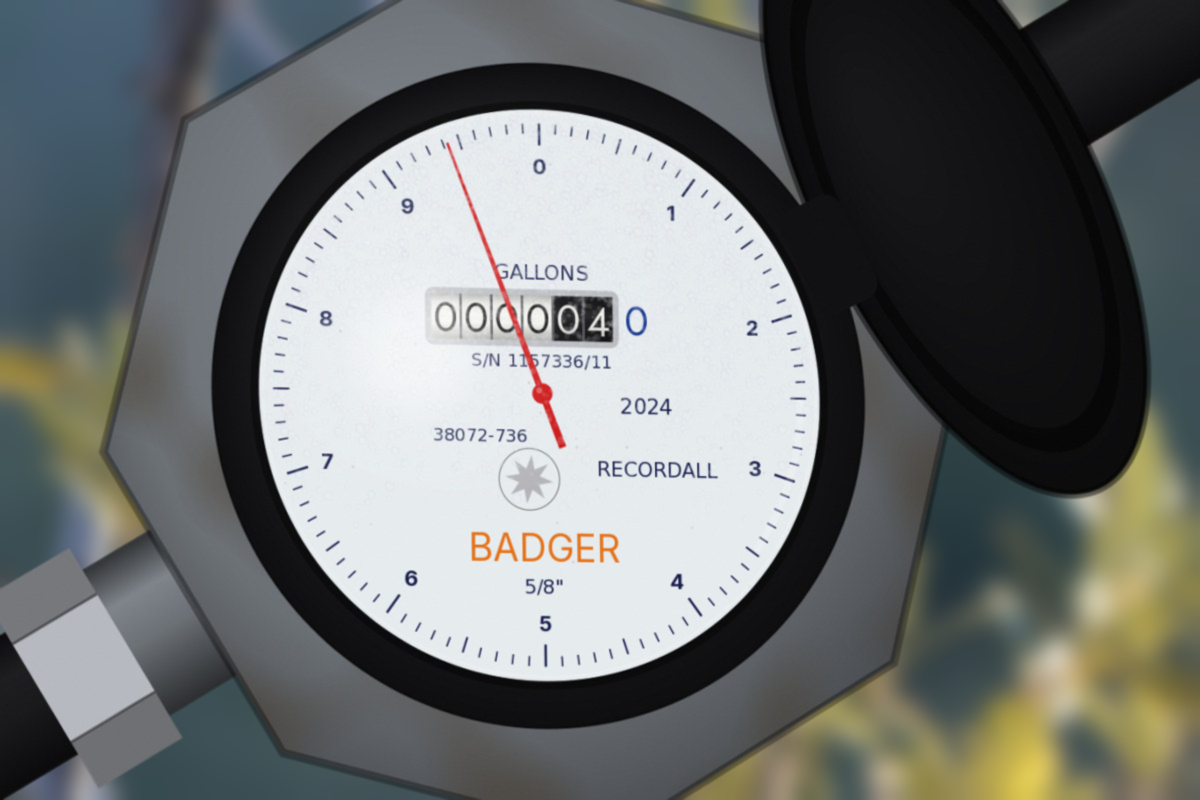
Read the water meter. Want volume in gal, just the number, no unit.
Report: 39.4
